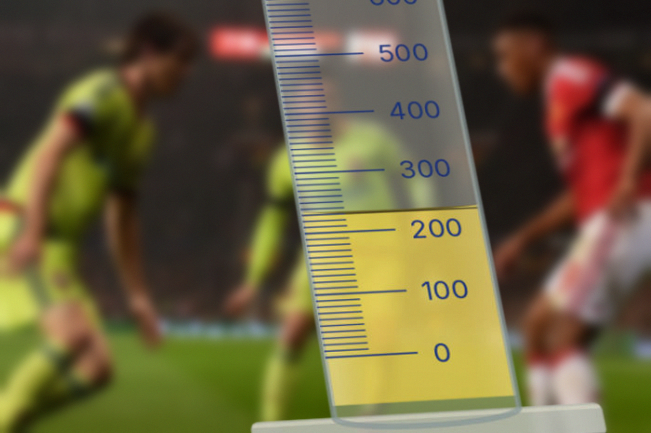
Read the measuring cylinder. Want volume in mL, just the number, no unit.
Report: 230
